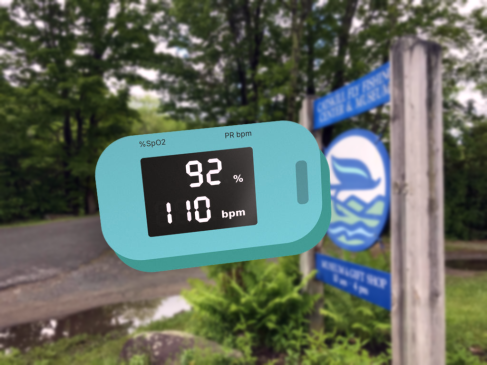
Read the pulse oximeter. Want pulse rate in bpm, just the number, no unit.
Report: 110
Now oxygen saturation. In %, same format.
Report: 92
